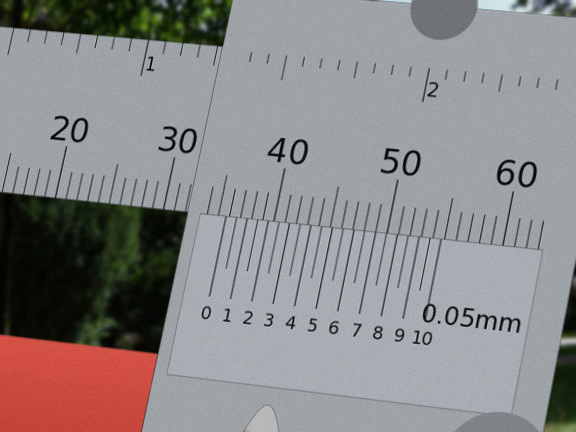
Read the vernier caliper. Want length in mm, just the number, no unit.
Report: 35.7
